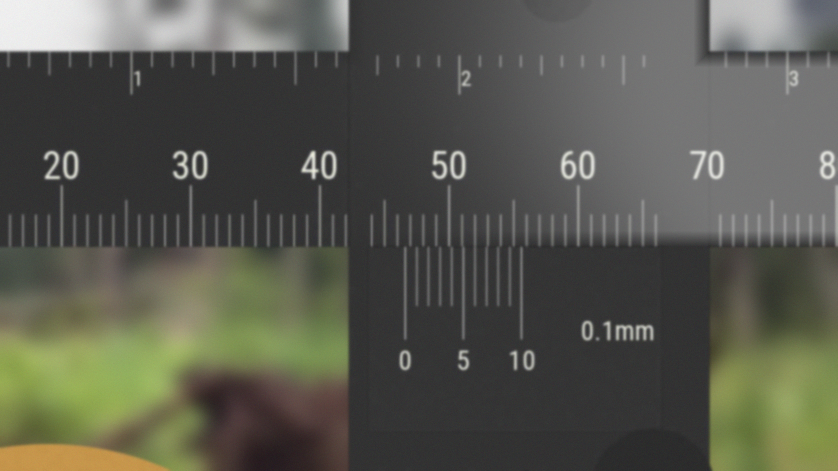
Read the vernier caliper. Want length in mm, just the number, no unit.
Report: 46.6
